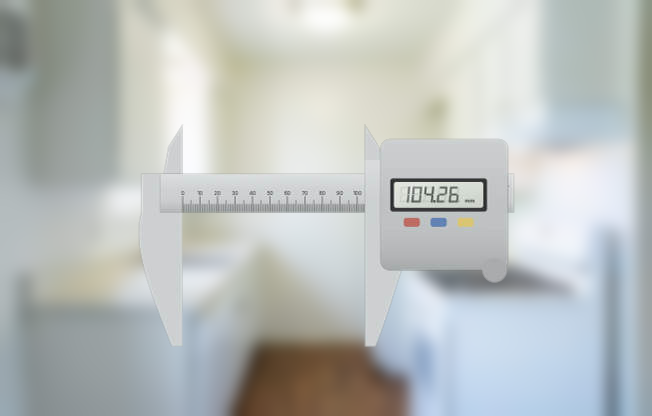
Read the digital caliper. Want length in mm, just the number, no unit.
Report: 104.26
